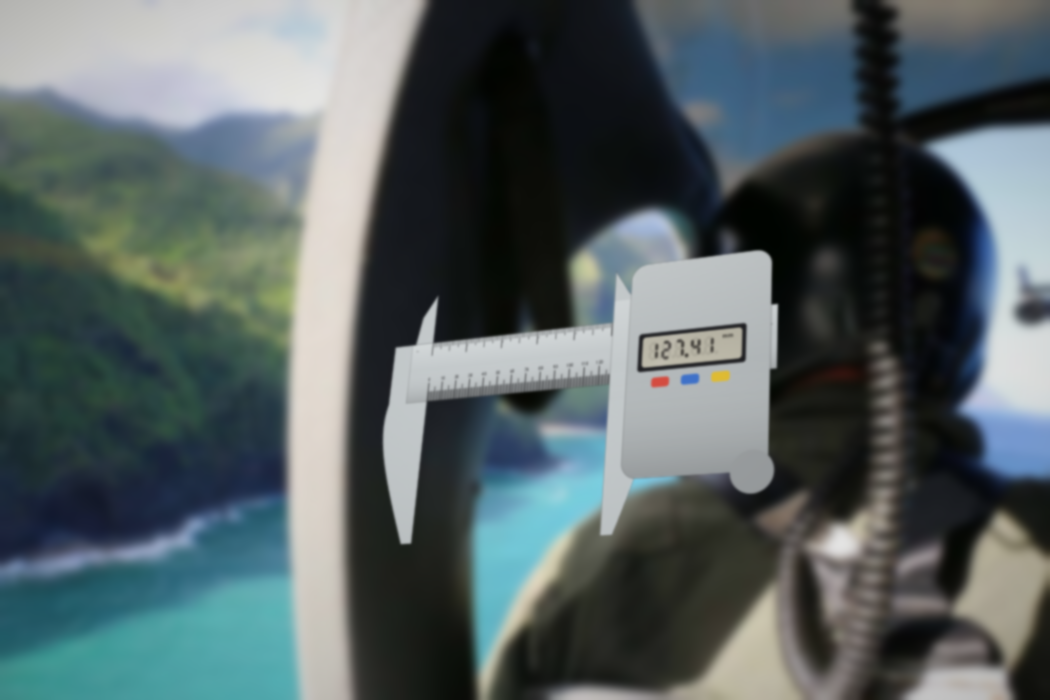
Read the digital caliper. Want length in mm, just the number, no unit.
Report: 127.41
